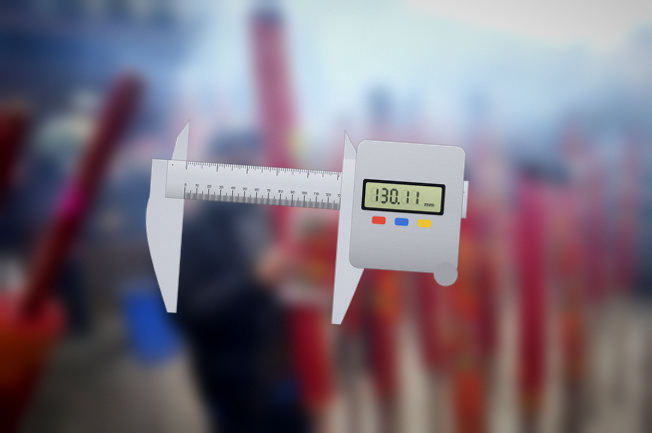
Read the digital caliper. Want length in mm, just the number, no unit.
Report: 130.11
